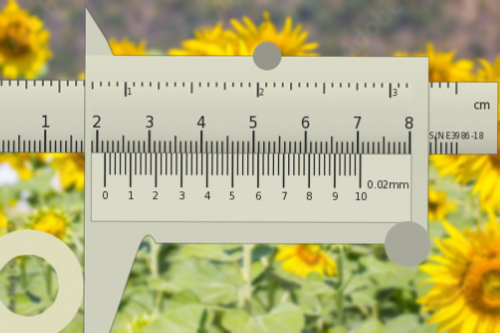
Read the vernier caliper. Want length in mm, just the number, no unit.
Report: 21.5
